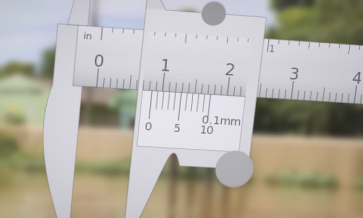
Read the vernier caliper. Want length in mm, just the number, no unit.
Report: 8.4
